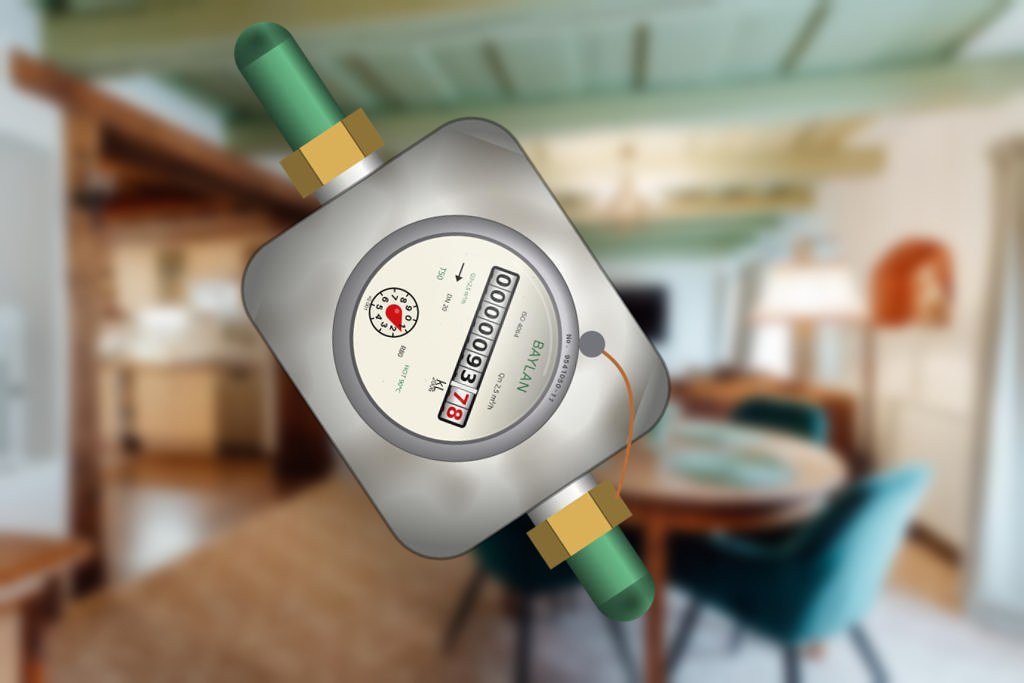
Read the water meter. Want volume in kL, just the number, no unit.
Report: 93.781
